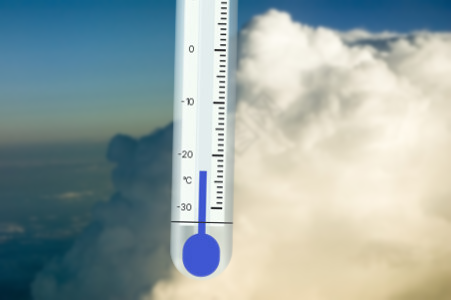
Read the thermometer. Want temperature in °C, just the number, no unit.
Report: -23
